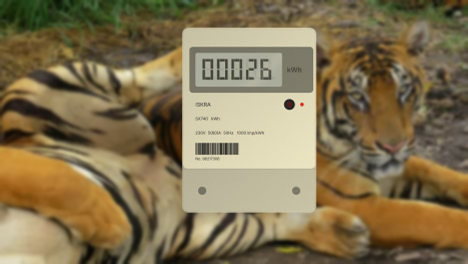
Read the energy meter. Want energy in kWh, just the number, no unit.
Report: 26
